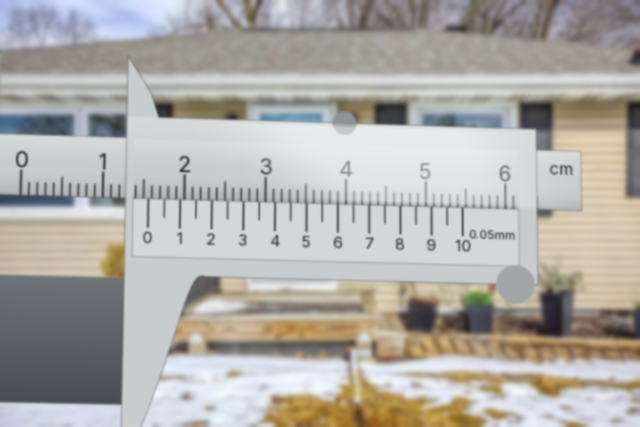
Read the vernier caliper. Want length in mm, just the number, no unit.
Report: 15.6
